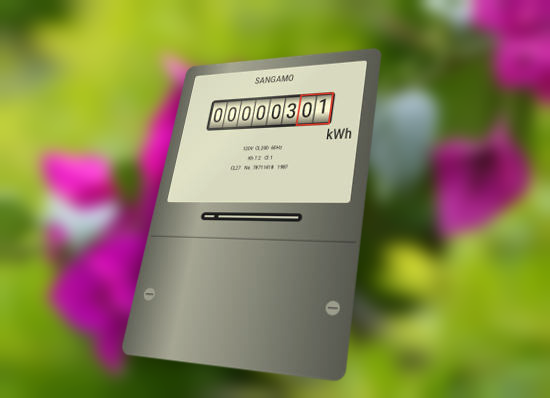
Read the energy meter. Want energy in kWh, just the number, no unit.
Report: 3.01
